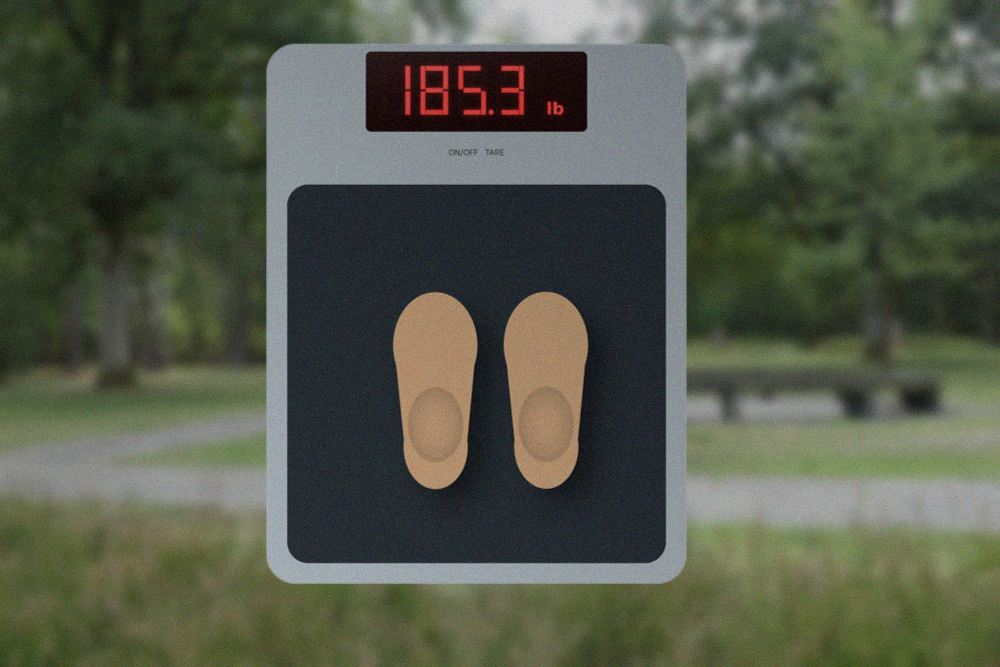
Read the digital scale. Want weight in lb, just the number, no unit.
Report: 185.3
